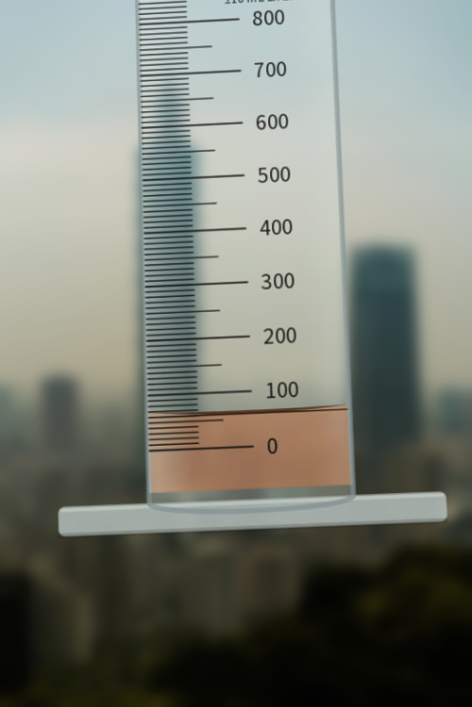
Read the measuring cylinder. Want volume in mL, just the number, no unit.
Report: 60
